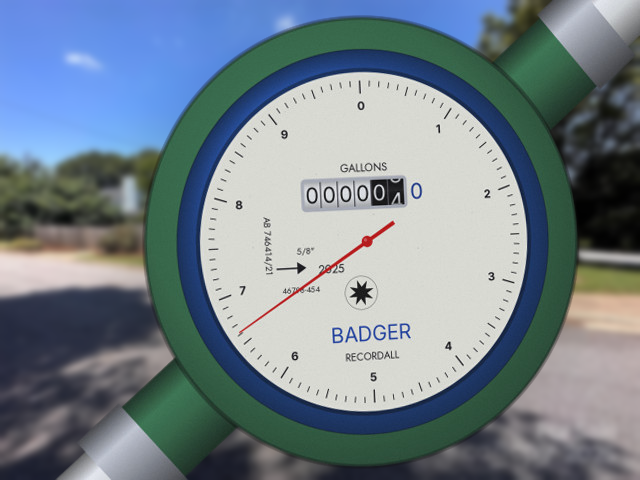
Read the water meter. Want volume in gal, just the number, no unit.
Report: 36.6
